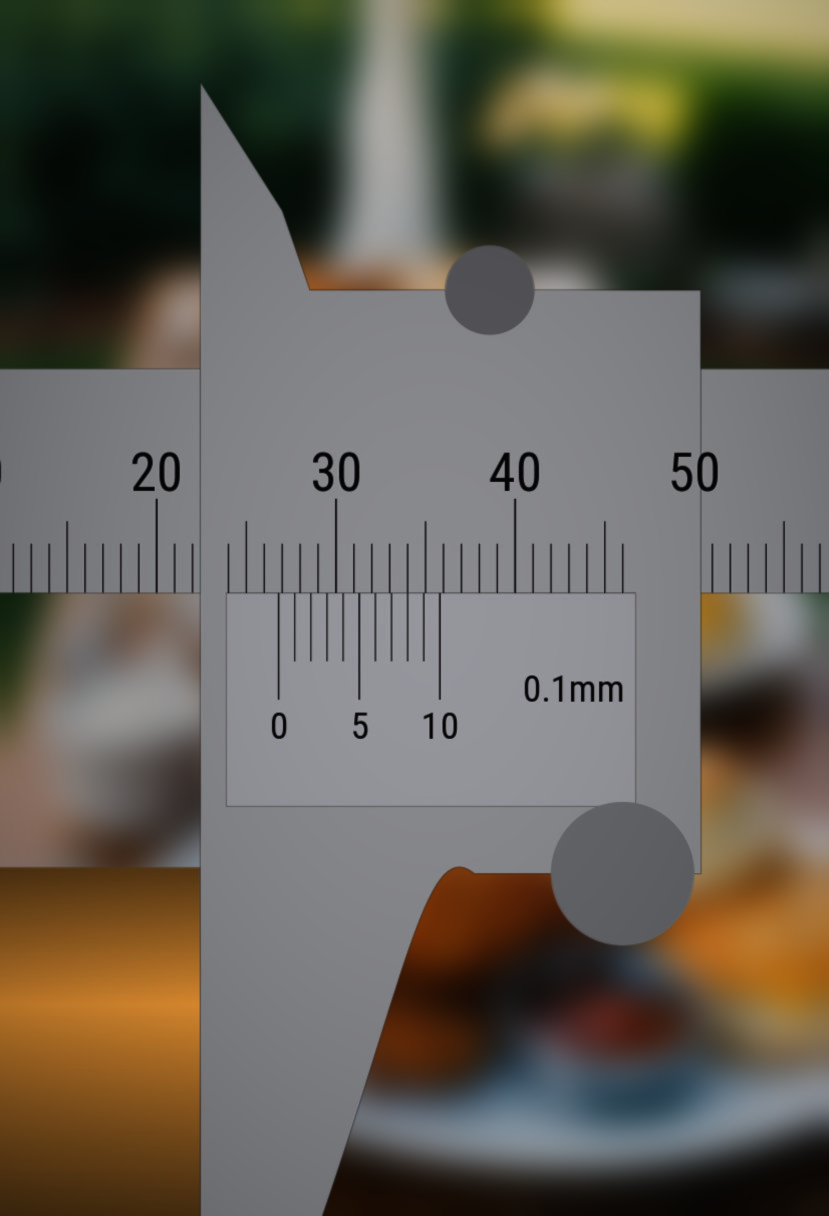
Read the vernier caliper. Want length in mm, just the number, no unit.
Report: 26.8
